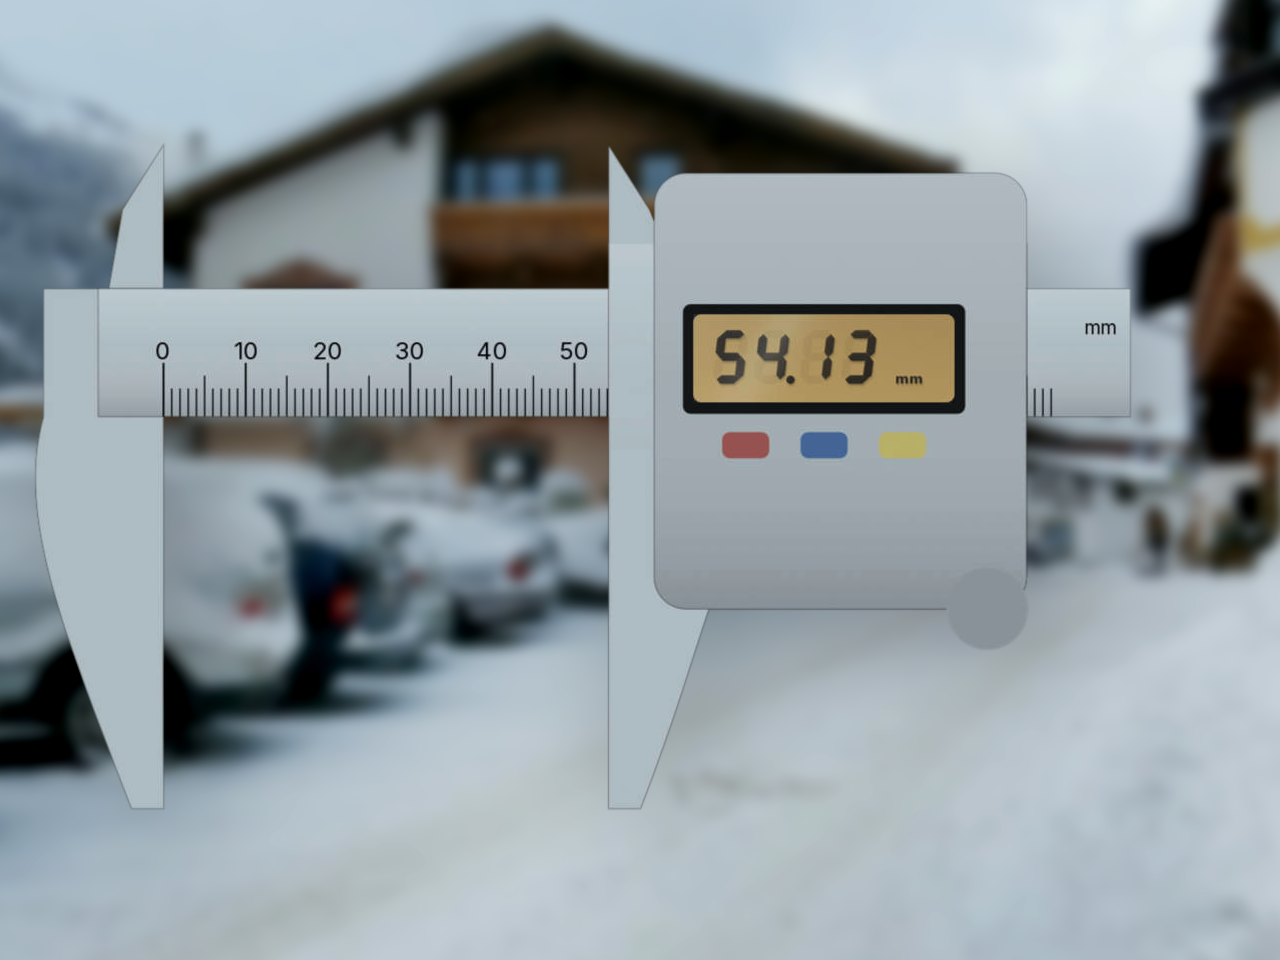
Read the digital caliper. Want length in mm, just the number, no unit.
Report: 54.13
